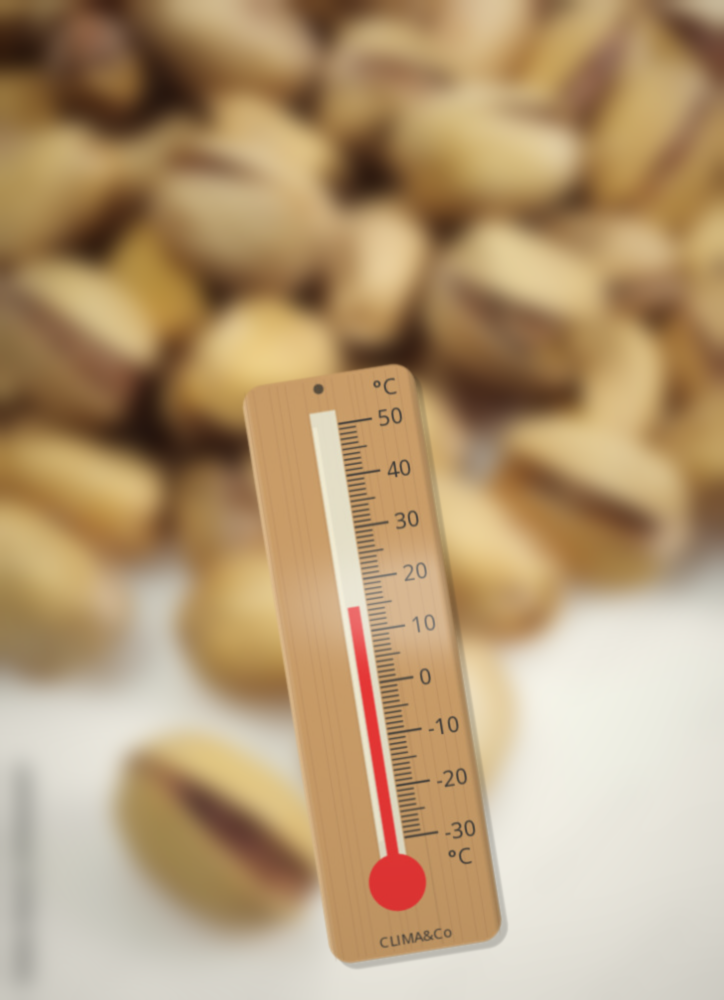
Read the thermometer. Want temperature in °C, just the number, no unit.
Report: 15
